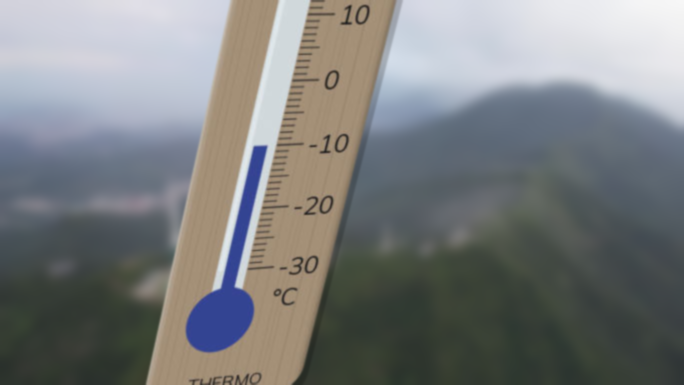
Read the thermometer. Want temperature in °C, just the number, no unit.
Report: -10
